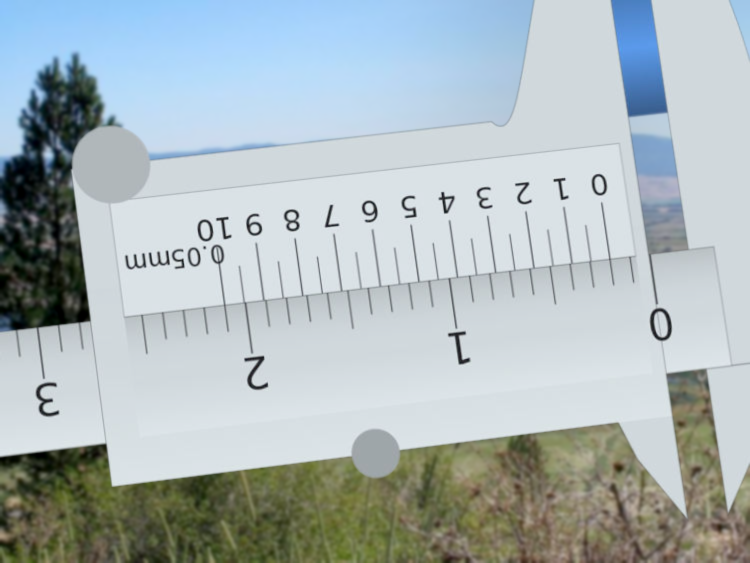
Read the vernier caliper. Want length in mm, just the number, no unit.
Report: 2.0
